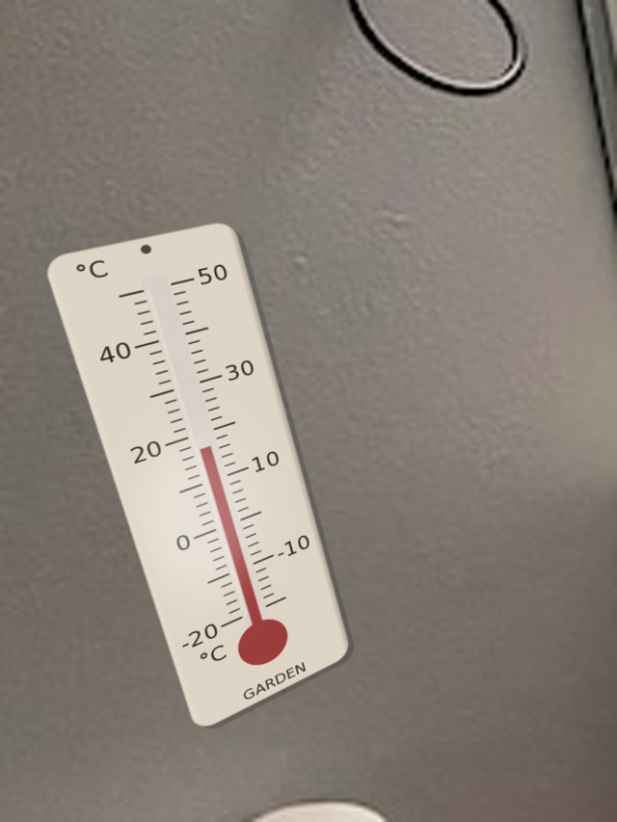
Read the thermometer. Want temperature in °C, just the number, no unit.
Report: 17
